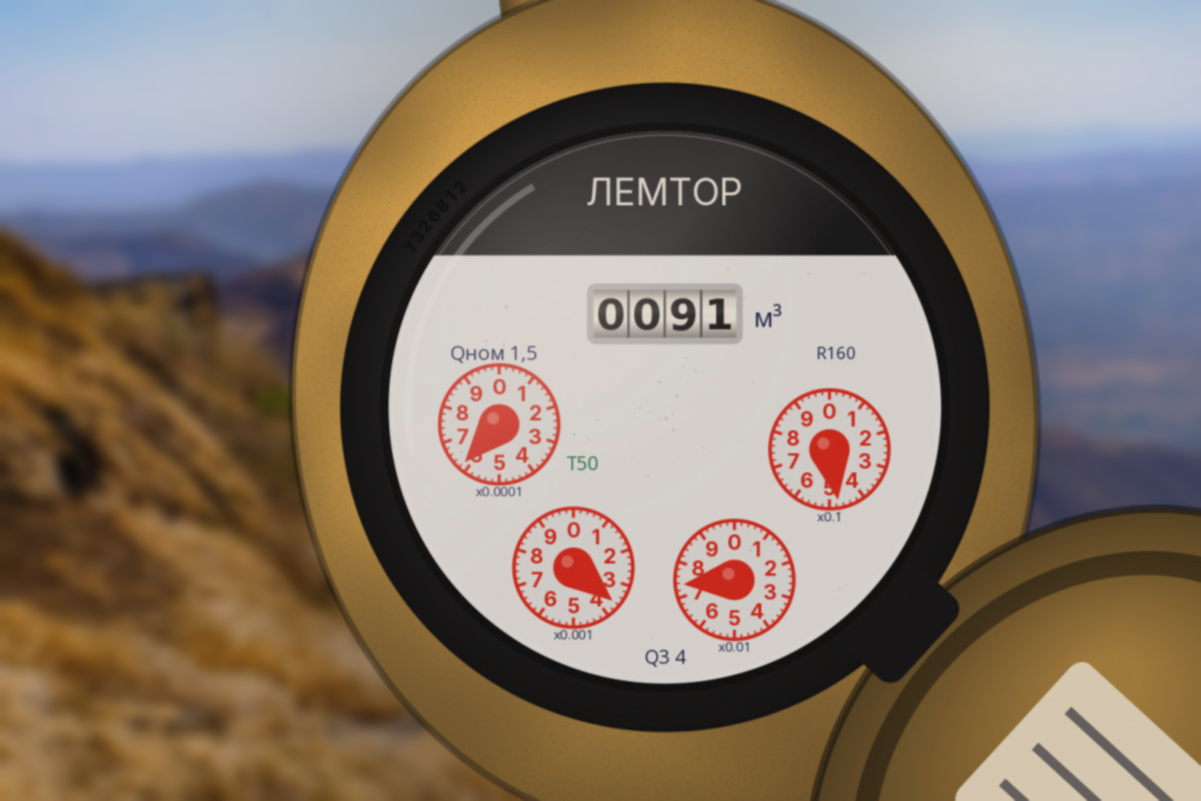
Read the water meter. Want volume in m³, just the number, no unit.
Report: 91.4736
